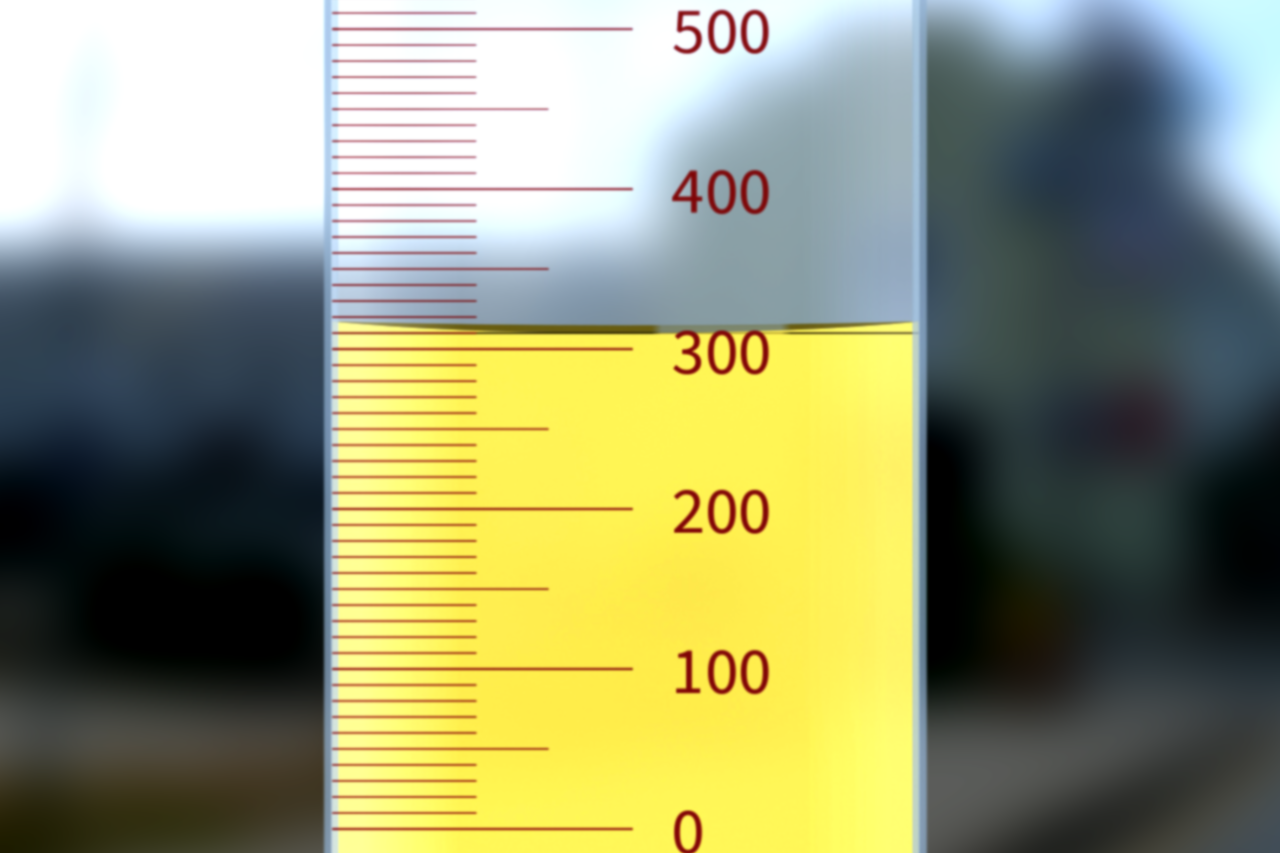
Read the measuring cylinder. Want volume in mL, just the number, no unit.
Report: 310
